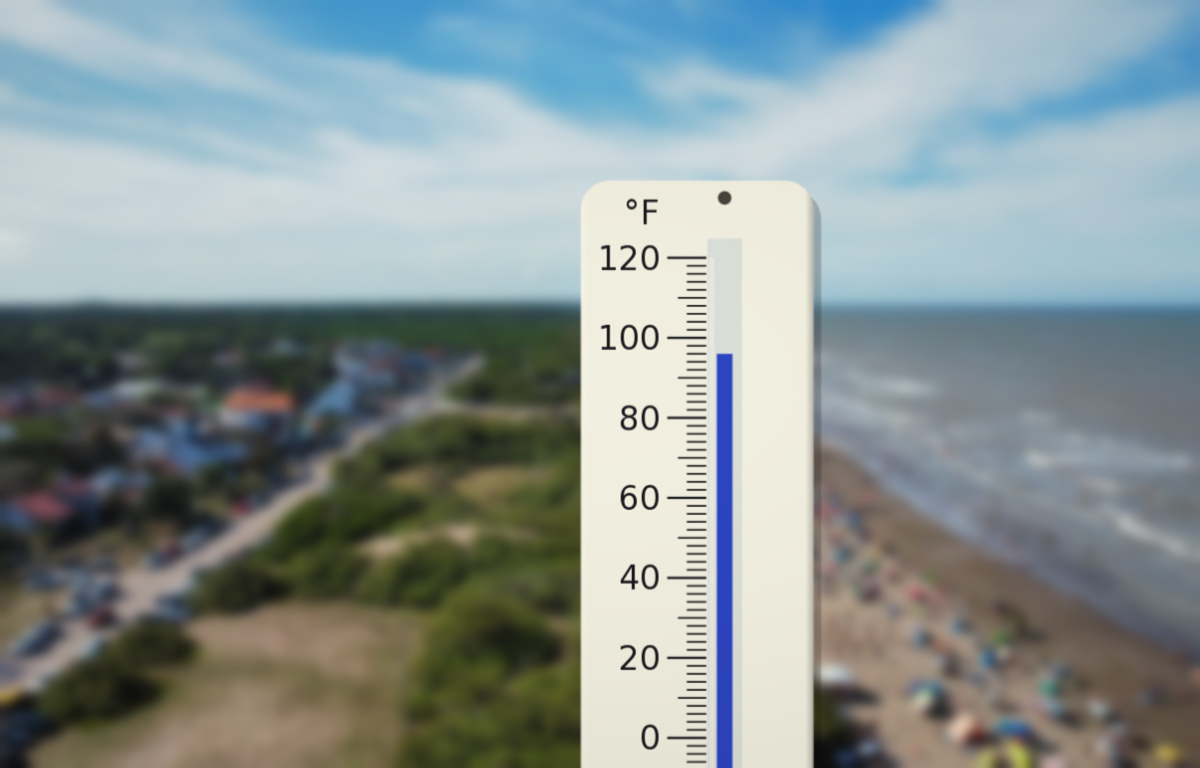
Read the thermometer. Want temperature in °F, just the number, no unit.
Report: 96
